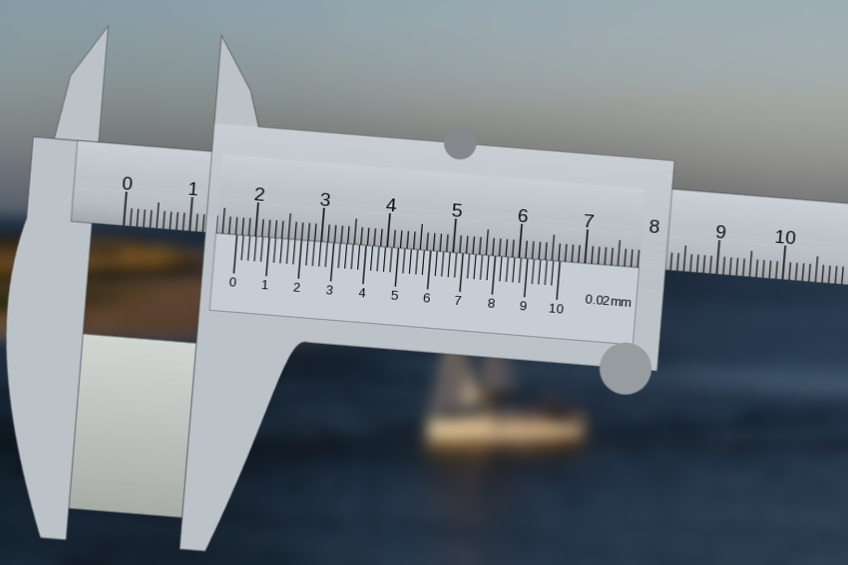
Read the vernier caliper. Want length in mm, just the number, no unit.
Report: 17.2
